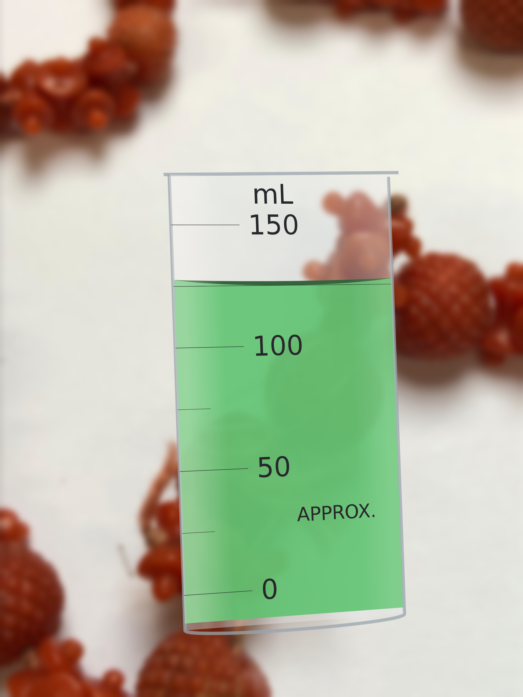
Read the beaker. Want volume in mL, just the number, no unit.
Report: 125
